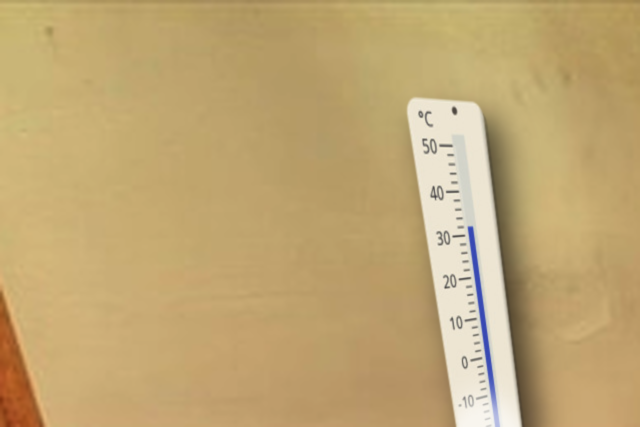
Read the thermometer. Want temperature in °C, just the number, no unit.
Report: 32
